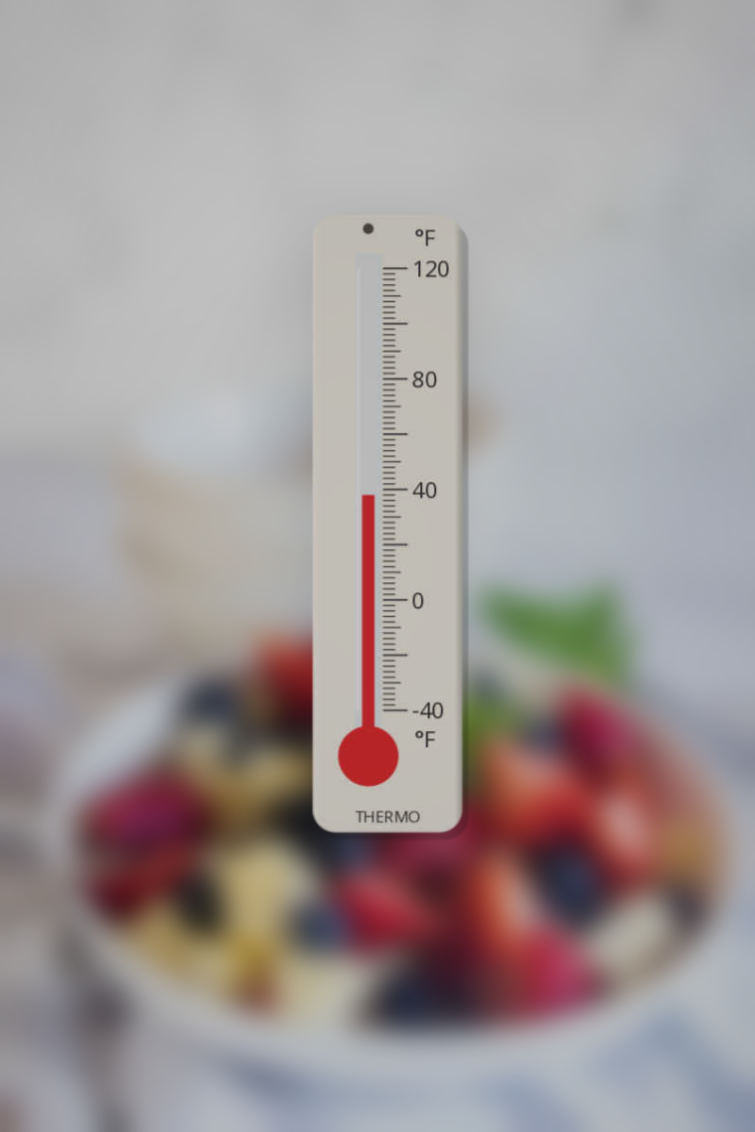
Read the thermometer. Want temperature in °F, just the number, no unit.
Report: 38
